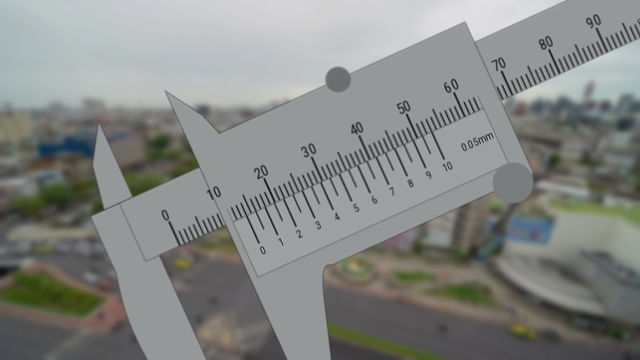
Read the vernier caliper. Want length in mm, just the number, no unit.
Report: 14.0
